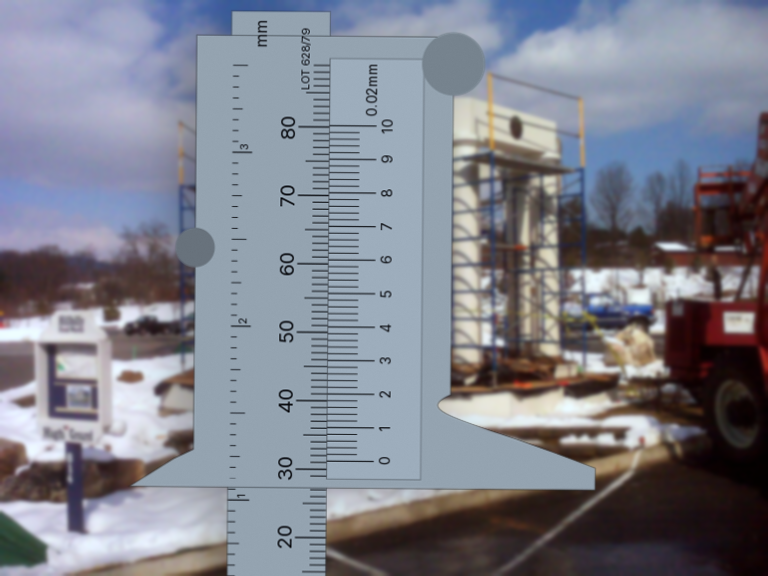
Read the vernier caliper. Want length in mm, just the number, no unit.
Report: 31.2
